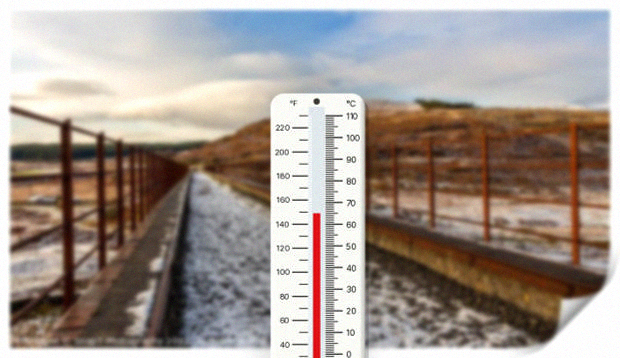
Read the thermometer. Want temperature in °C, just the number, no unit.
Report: 65
